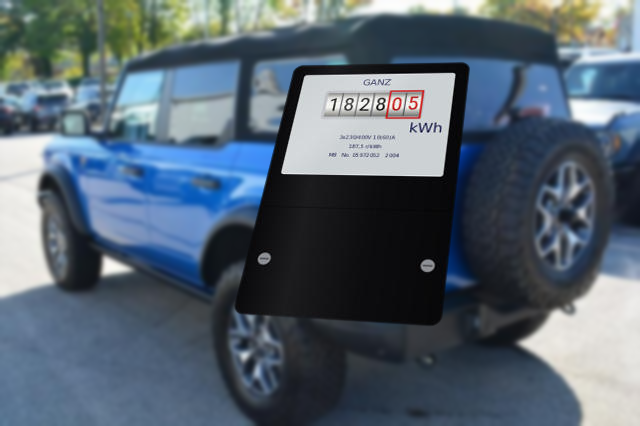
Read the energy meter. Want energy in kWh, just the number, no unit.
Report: 1828.05
